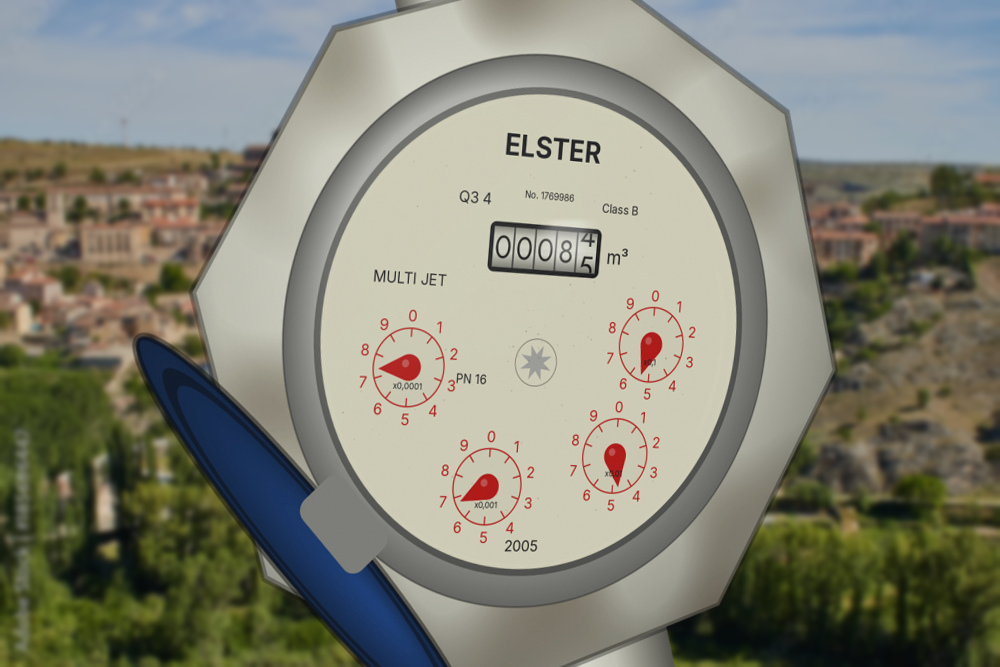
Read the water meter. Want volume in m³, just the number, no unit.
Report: 84.5467
